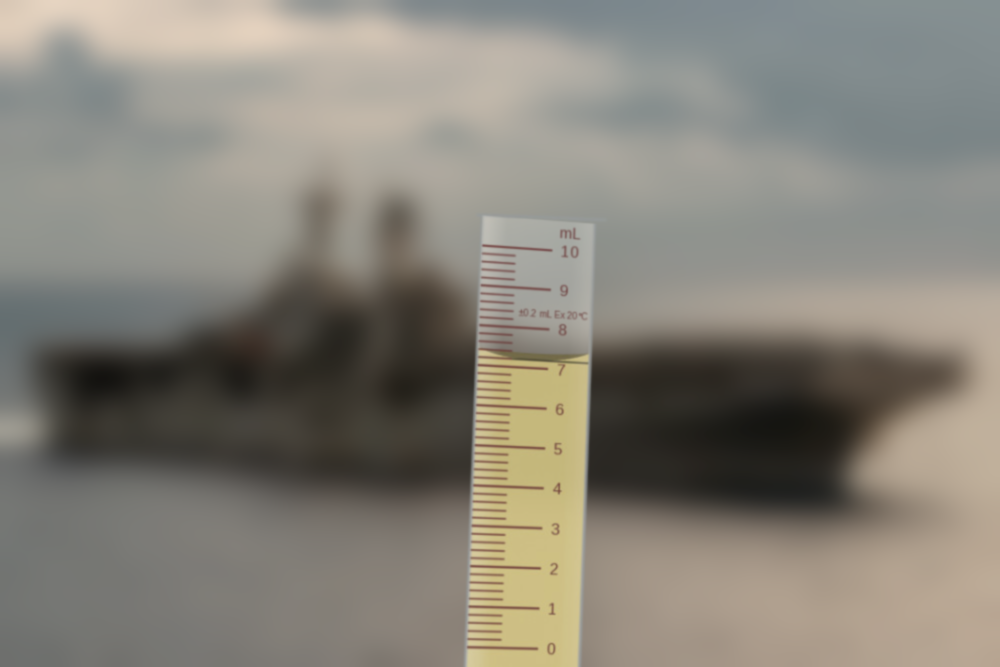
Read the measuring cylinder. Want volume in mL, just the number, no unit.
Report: 7.2
